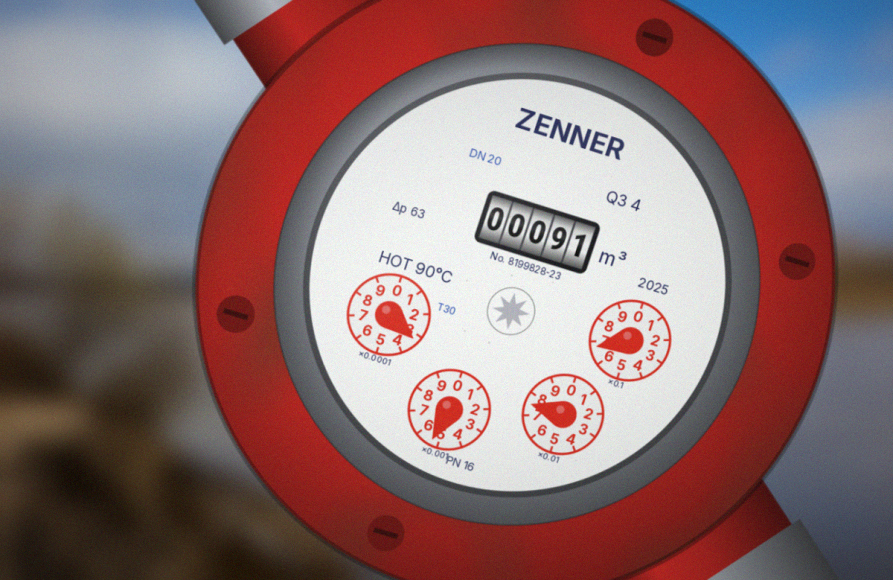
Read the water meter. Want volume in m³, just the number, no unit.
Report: 91.6753
